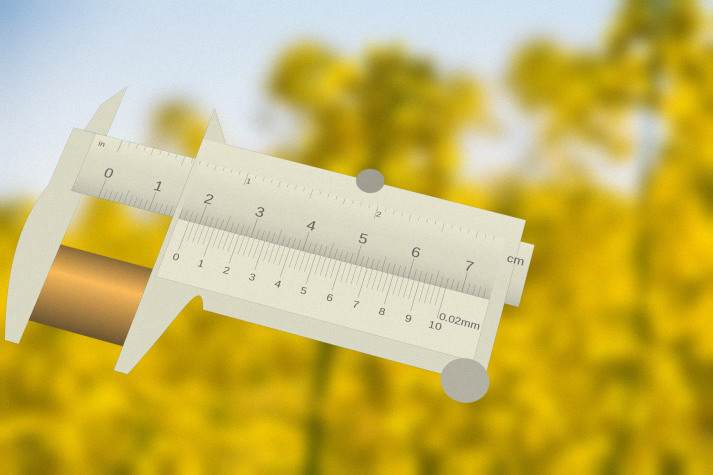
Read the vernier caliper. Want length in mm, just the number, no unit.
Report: 18.0
